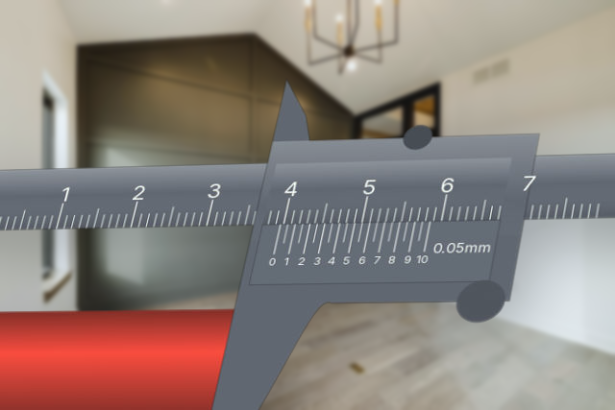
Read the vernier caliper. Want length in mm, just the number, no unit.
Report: 39.6
